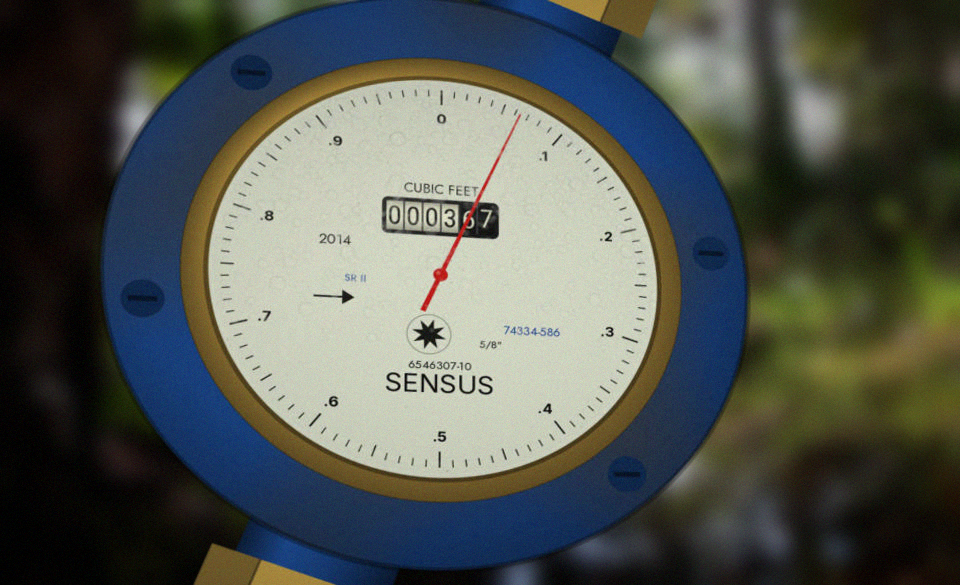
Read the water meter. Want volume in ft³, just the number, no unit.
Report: 367.06
